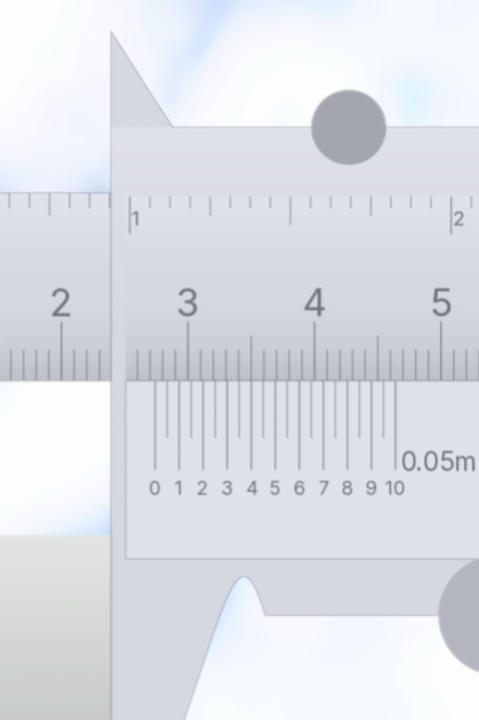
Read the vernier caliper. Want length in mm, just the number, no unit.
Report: 27.4
